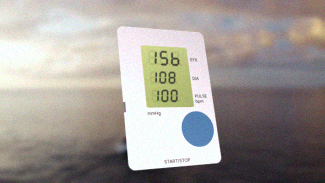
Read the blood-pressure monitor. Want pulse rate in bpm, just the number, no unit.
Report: 100
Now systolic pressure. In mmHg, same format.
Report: 156
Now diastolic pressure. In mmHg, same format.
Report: 108
